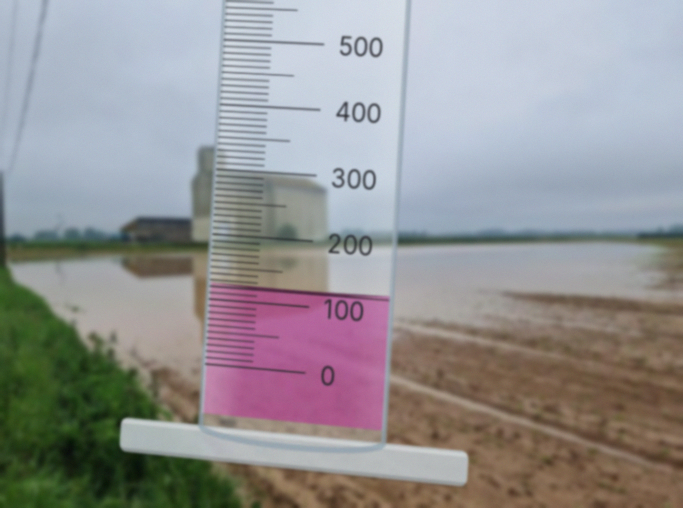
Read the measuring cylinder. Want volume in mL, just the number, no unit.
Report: 120
